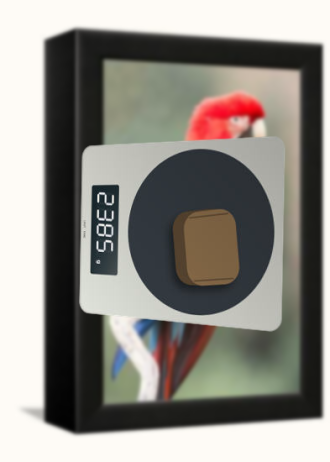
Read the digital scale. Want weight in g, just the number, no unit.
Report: 2385
